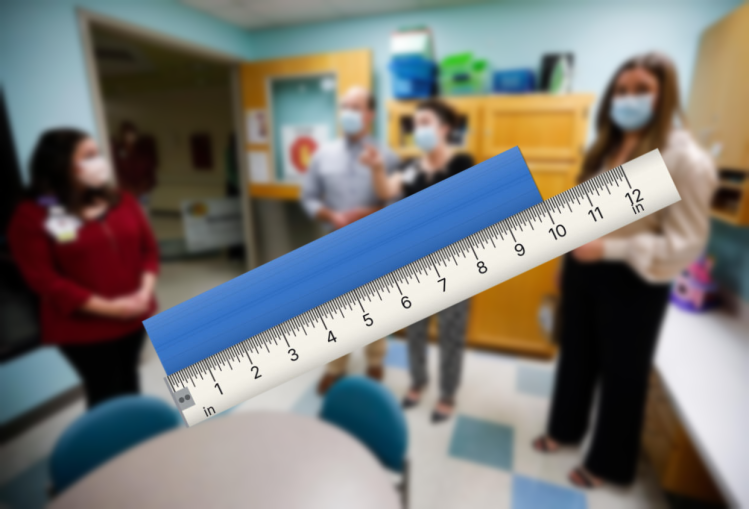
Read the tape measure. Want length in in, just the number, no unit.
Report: 10
